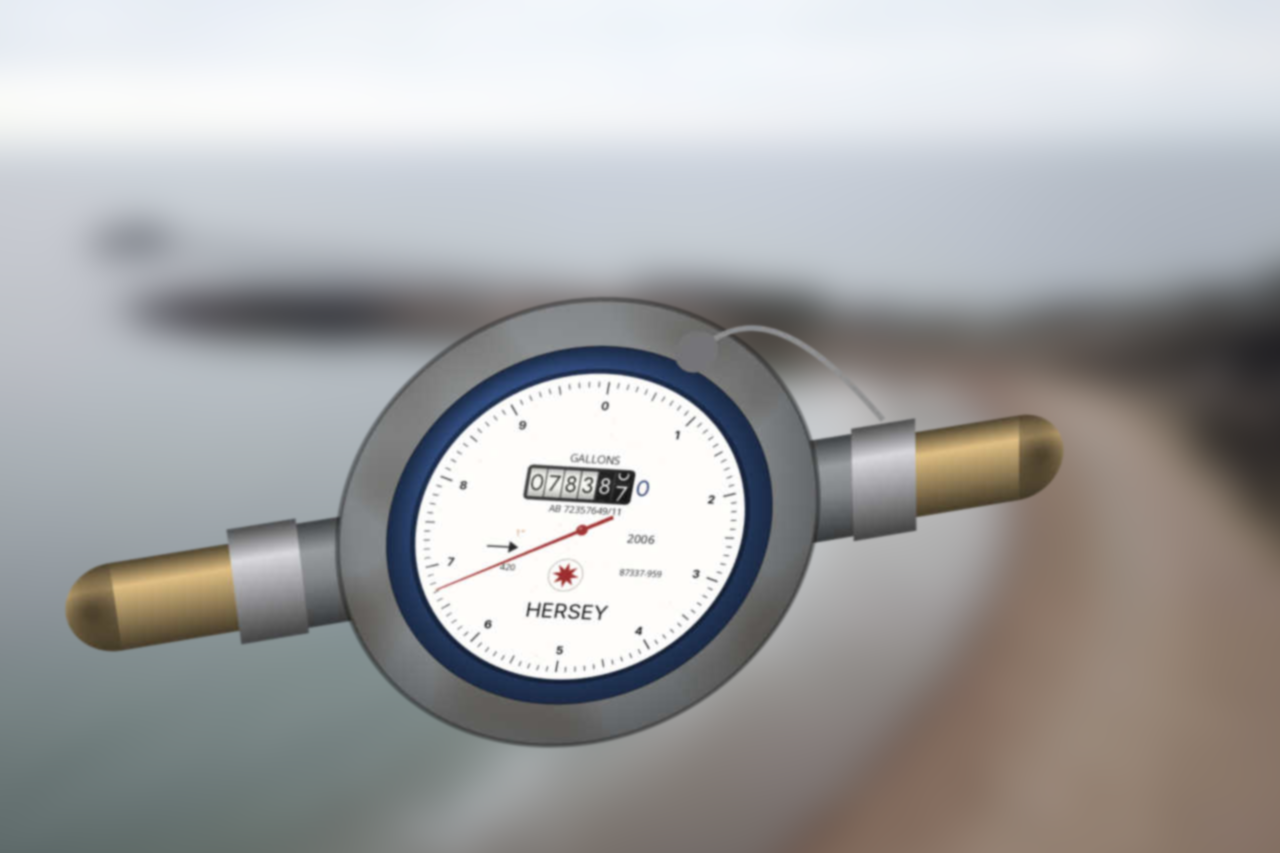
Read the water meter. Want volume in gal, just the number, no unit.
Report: 783866.7
